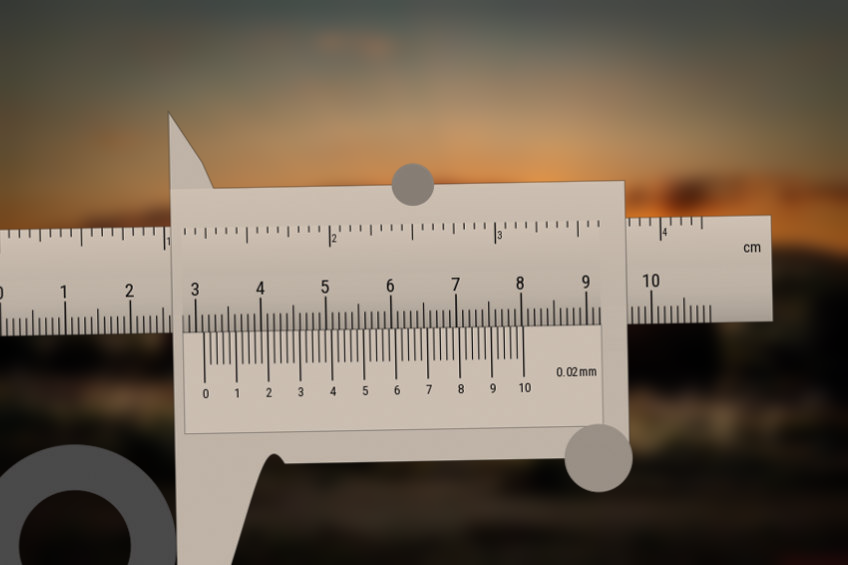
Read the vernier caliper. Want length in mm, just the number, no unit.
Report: 31.2
